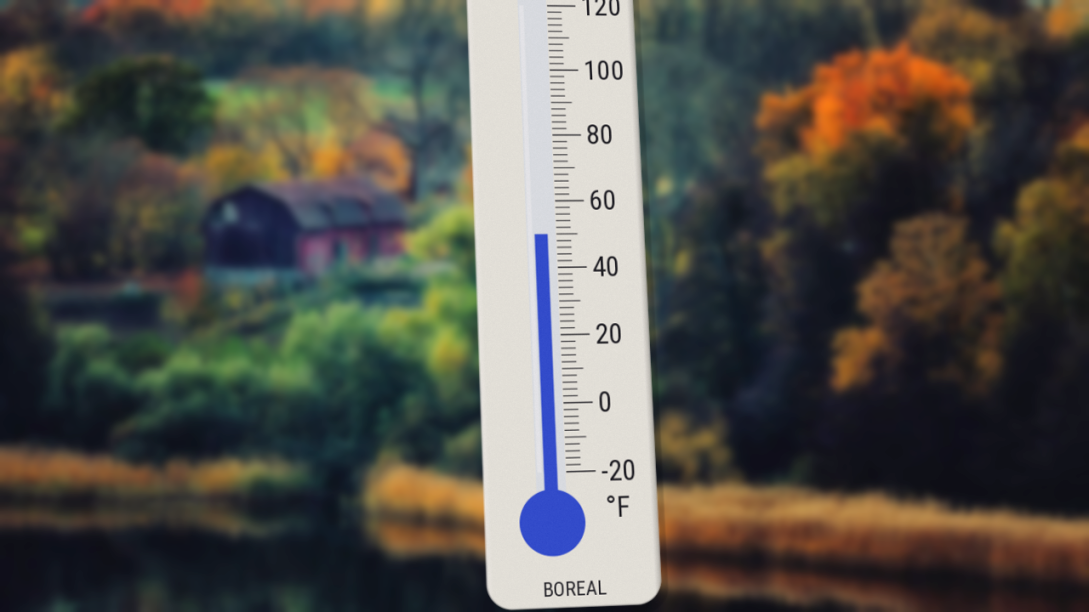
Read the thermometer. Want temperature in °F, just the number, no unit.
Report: 50
